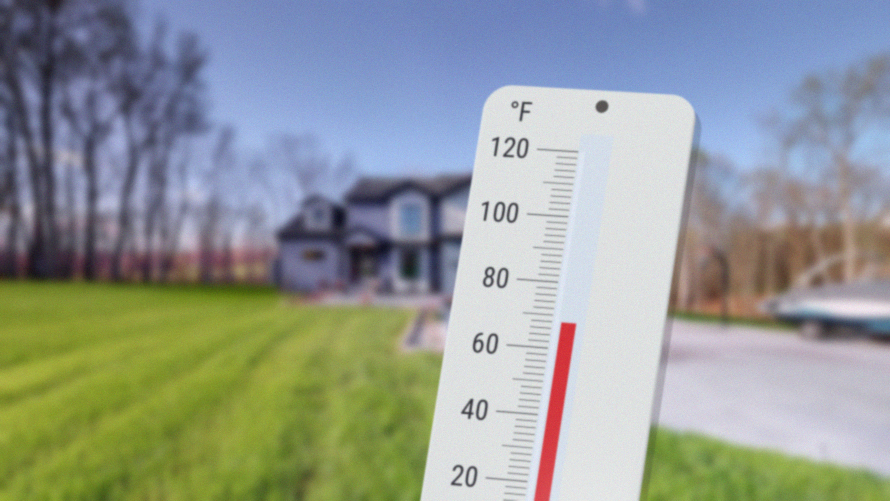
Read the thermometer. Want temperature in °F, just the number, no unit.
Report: 68
